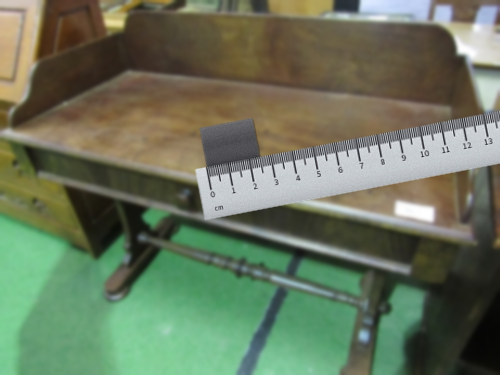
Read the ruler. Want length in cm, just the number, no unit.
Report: 2.5
